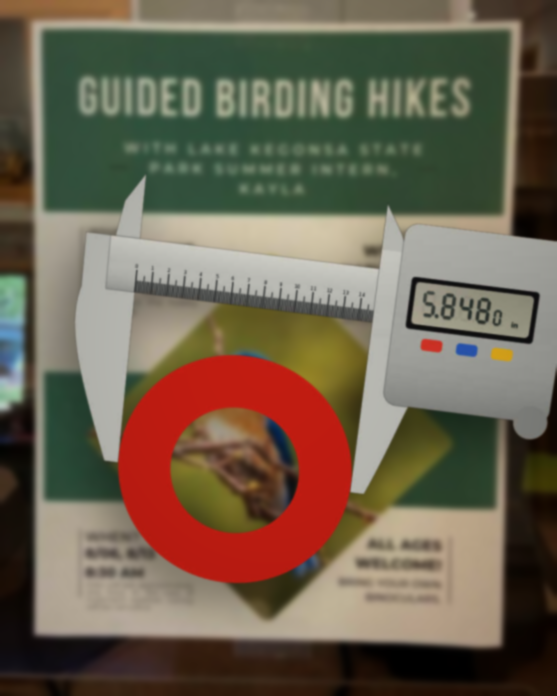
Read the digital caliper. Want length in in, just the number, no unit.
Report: 5.8480
